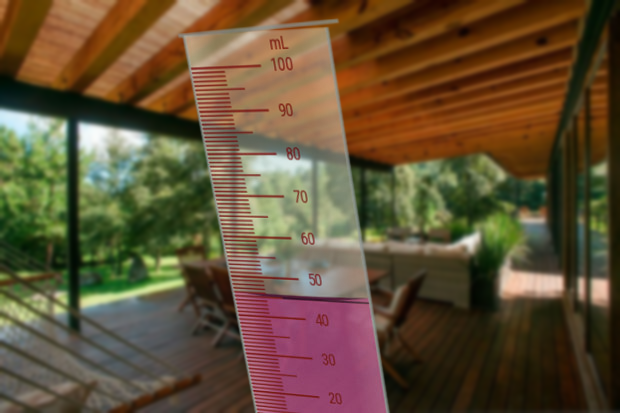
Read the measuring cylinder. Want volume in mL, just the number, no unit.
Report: 45
